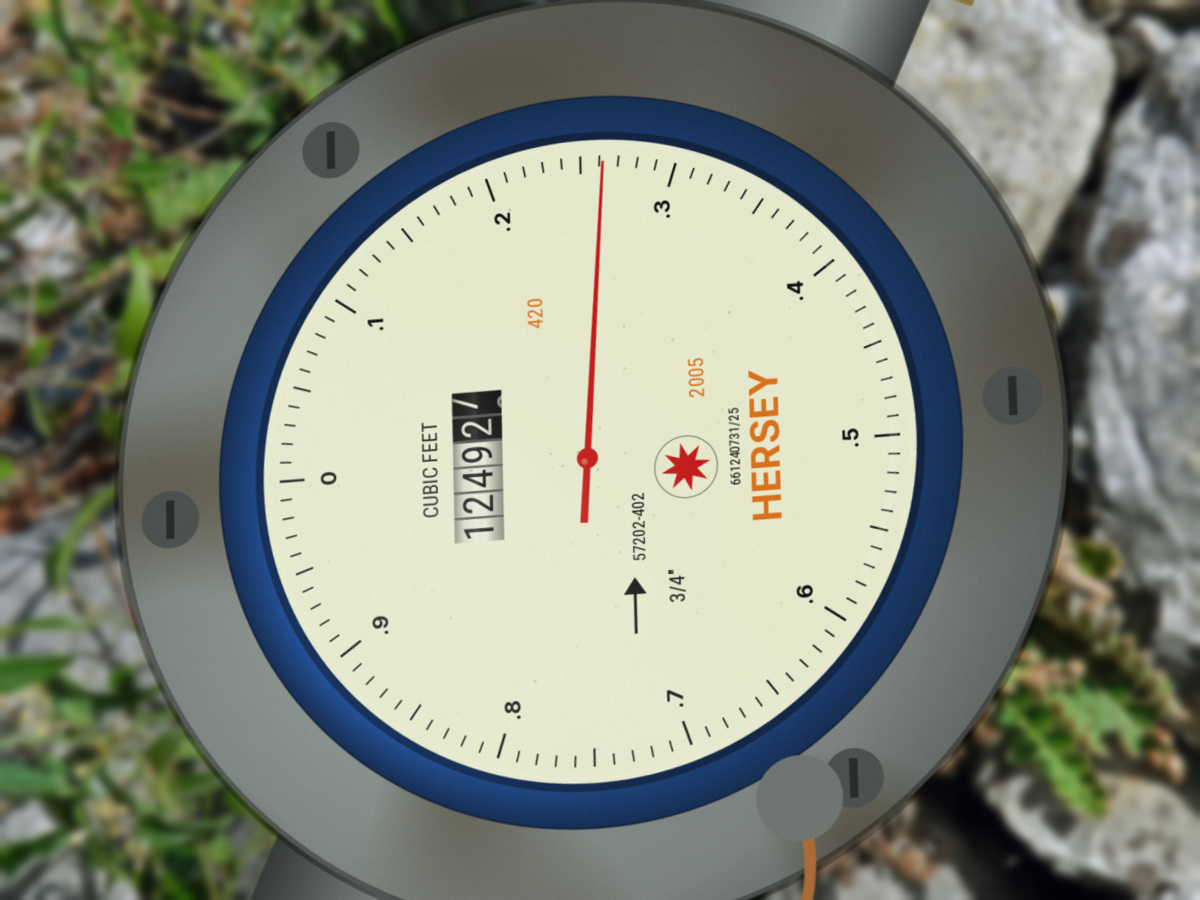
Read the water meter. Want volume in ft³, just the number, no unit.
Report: 124927.26
